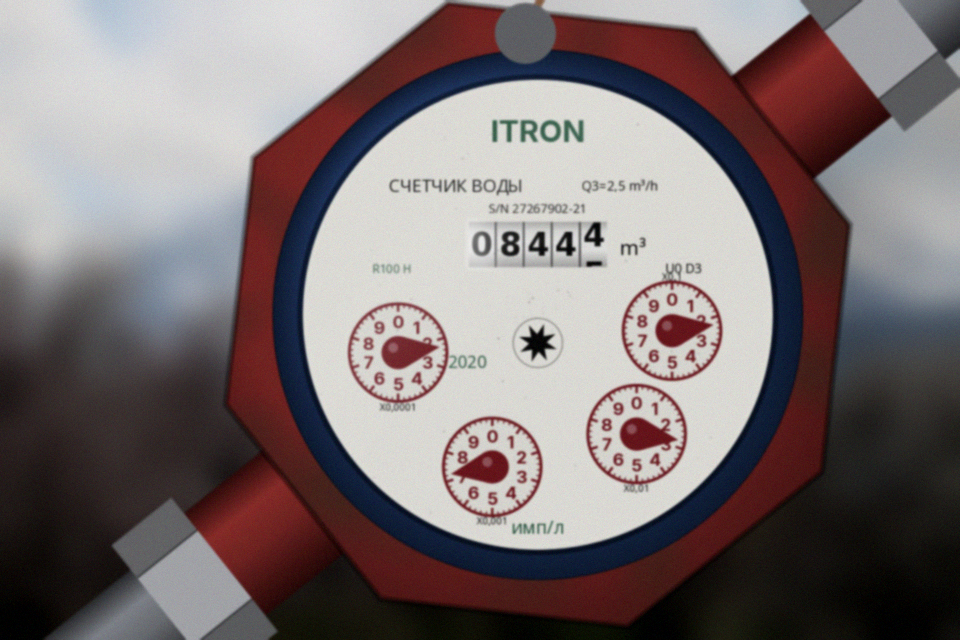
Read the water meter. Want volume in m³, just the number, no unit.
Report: 8444.2272
